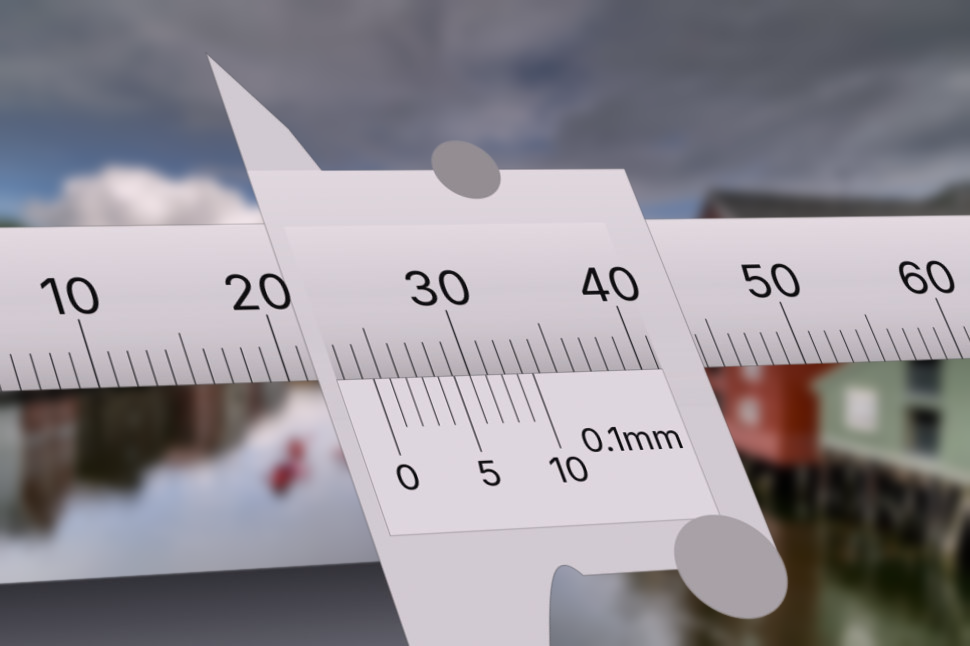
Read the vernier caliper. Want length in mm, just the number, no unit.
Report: 24.6
